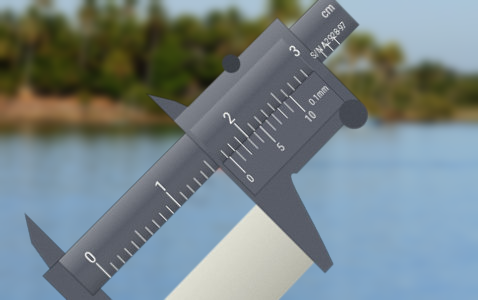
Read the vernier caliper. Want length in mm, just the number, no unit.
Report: 17.2
